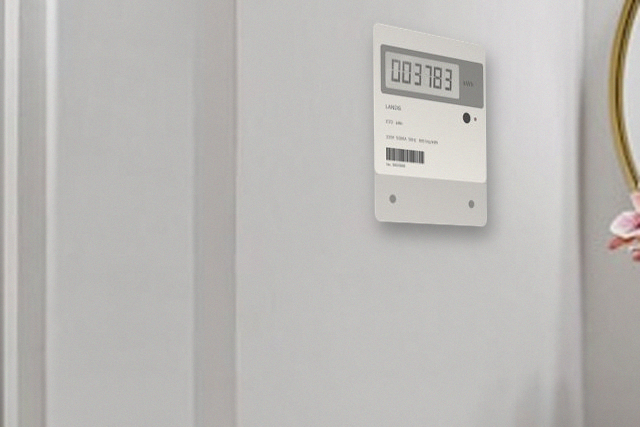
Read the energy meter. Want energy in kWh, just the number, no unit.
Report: 3783
